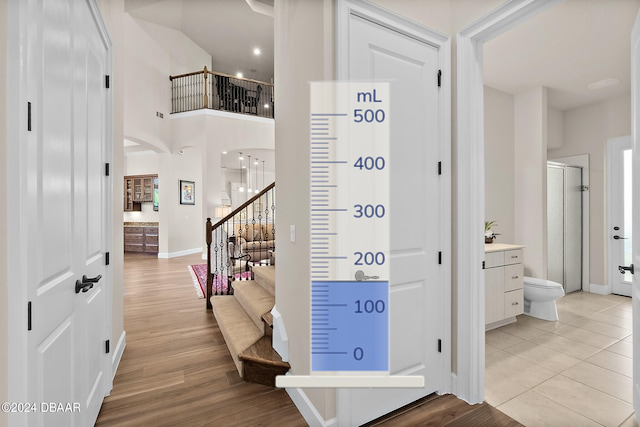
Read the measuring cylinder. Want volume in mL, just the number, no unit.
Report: 150
